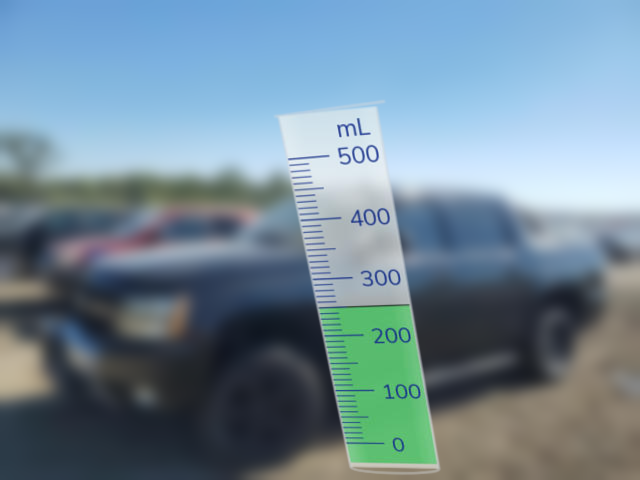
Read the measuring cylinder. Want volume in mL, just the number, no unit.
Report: 250
